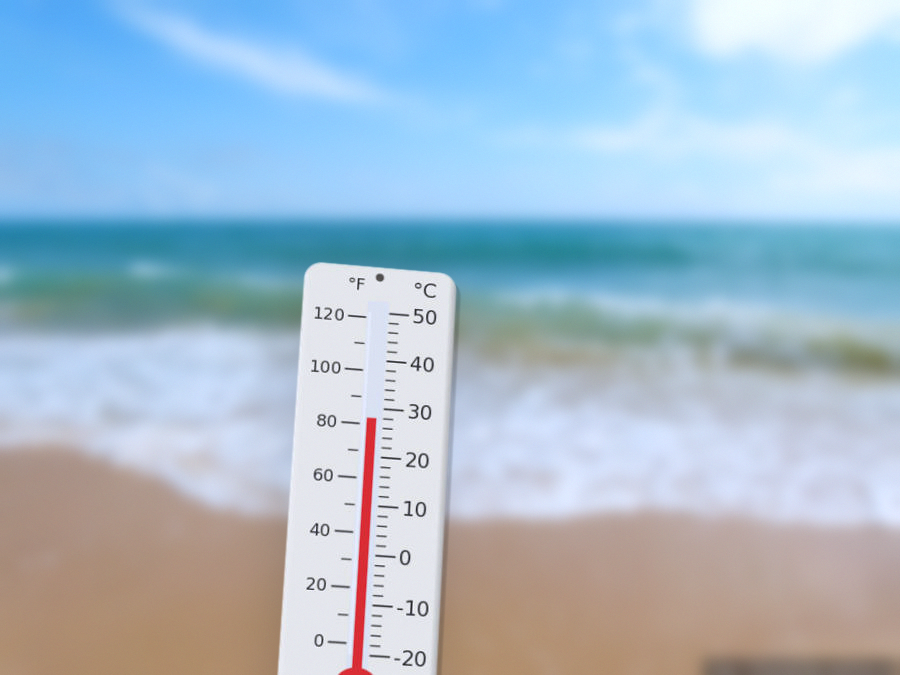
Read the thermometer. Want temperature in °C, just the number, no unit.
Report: 28
